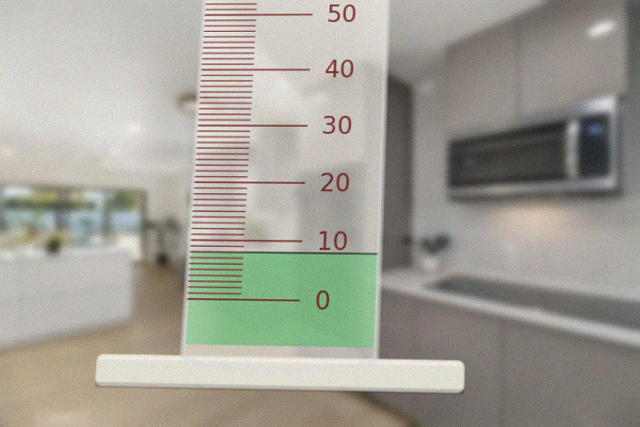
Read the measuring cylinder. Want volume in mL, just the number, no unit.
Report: 8
